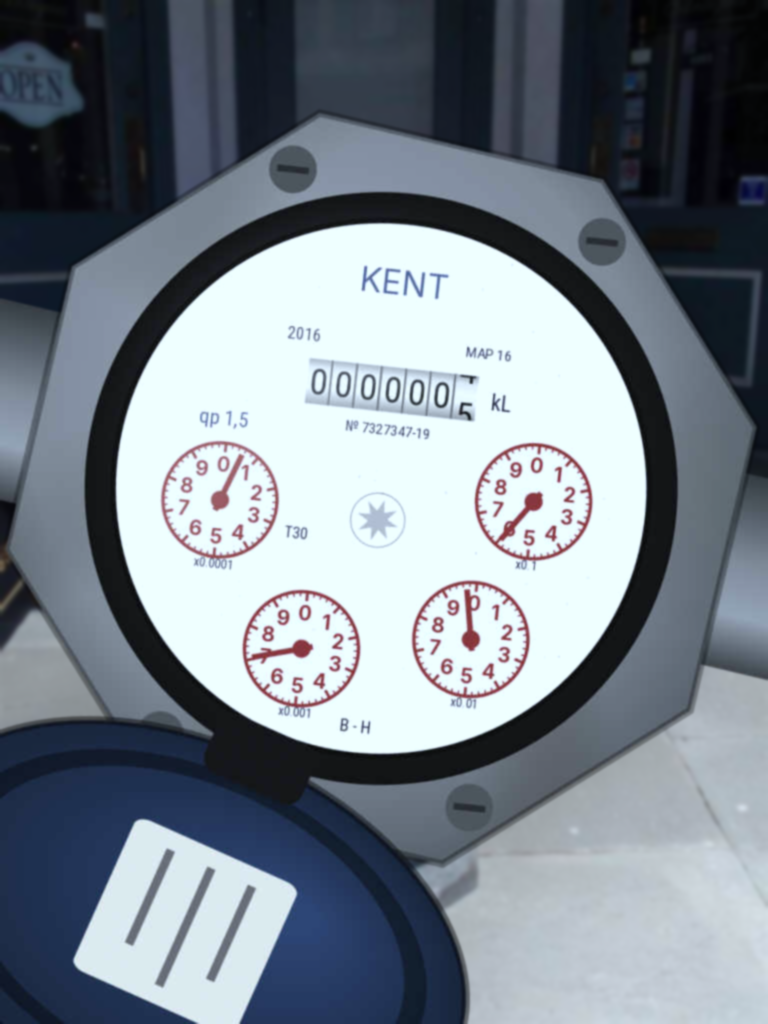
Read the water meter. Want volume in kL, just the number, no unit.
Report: 4.5970
